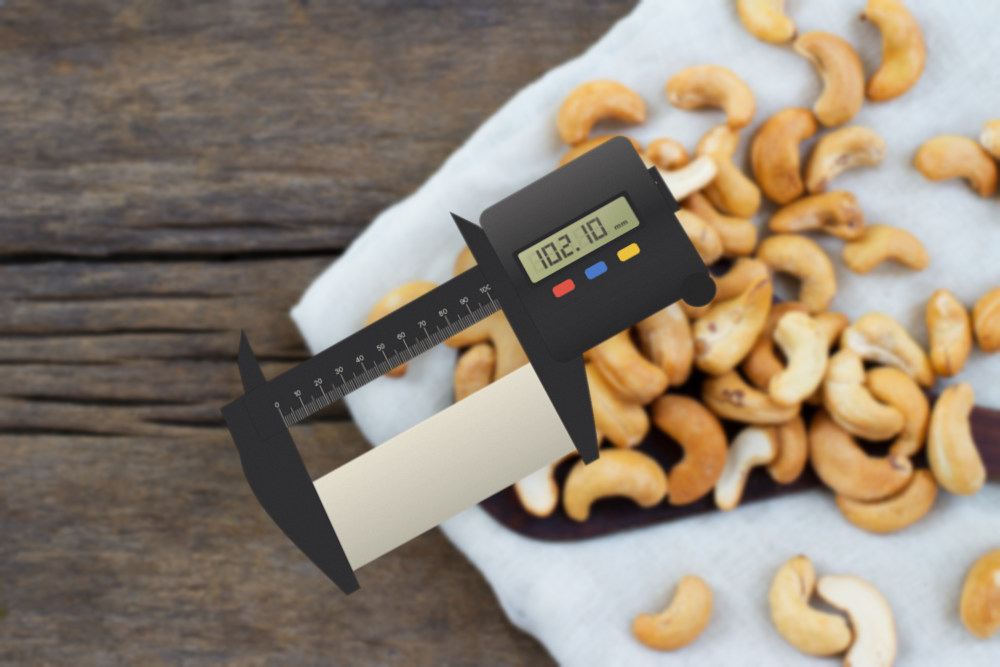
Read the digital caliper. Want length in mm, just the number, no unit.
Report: 102.10
